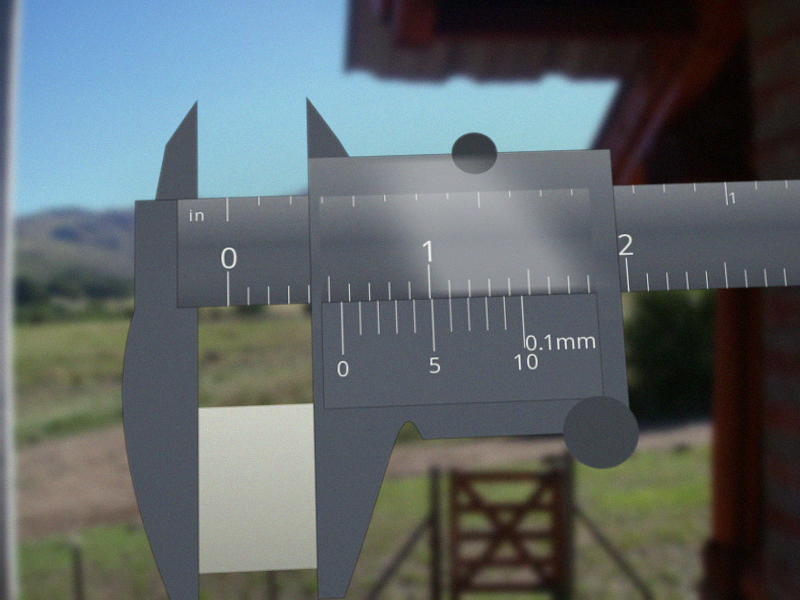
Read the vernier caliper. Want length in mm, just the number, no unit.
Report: 5.6
